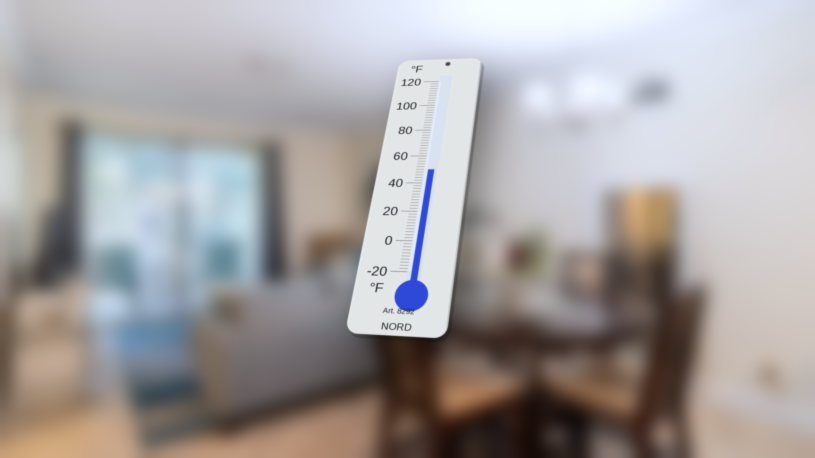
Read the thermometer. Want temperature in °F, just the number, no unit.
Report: 50
